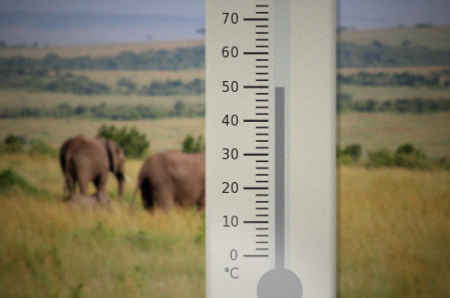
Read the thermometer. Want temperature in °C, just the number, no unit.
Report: 50
